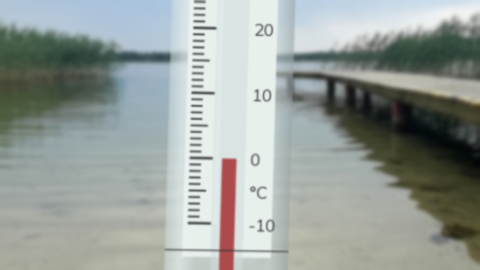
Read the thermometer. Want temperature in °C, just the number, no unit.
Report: 0
